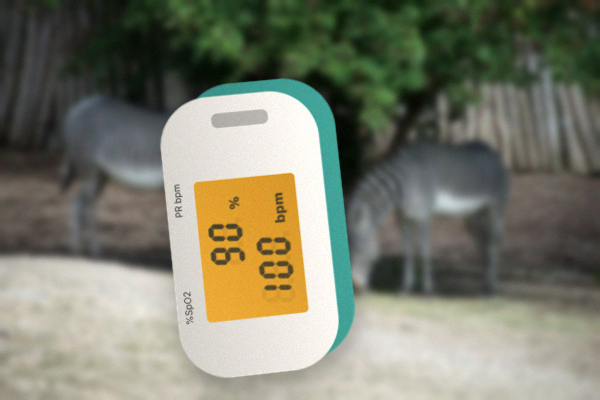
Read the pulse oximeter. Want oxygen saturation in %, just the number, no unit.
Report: 90
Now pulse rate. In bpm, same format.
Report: 100
